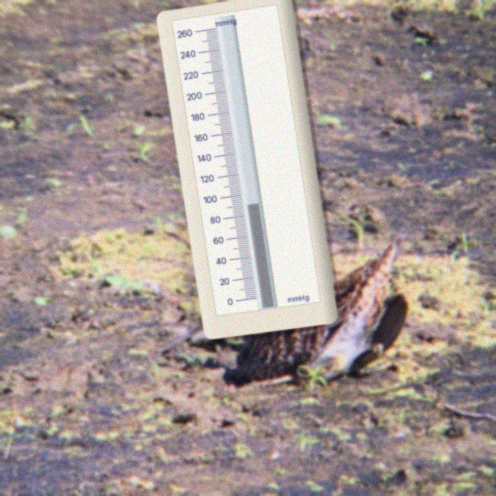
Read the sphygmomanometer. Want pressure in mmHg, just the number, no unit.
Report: 90
